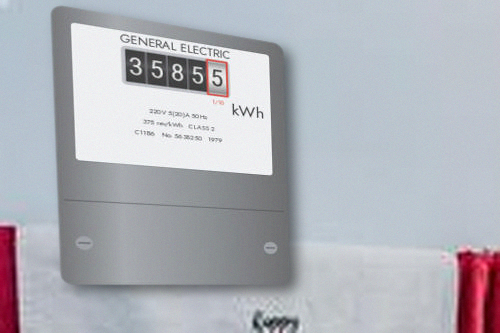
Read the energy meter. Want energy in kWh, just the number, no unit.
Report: 3585.5
